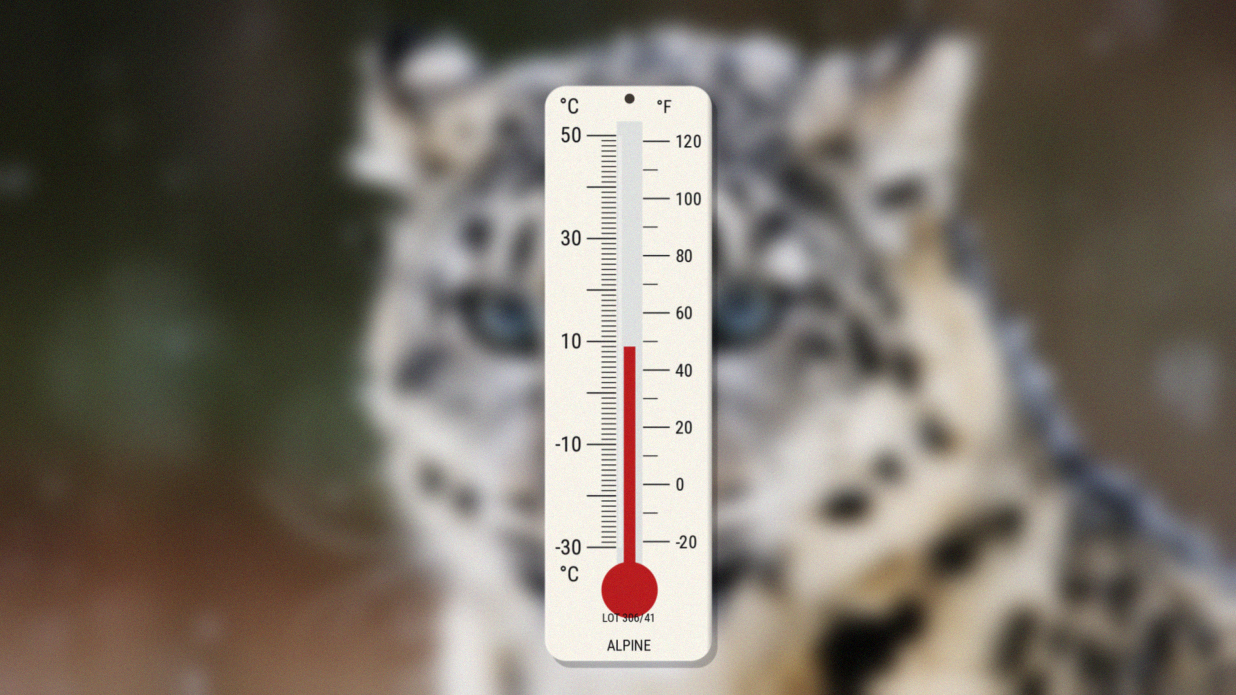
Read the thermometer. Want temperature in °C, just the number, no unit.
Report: 9
